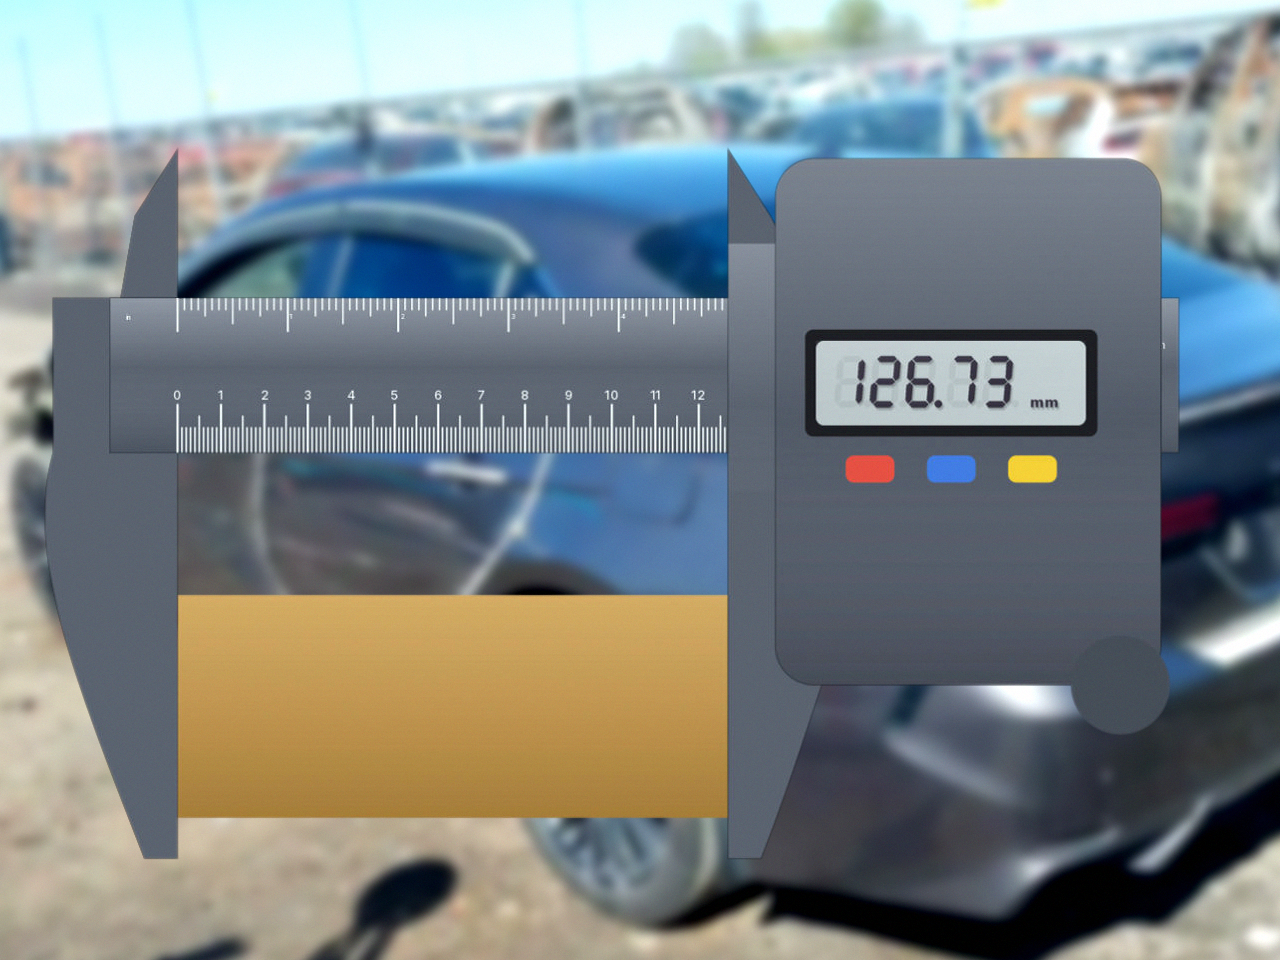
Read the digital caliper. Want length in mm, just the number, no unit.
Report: 126.73
